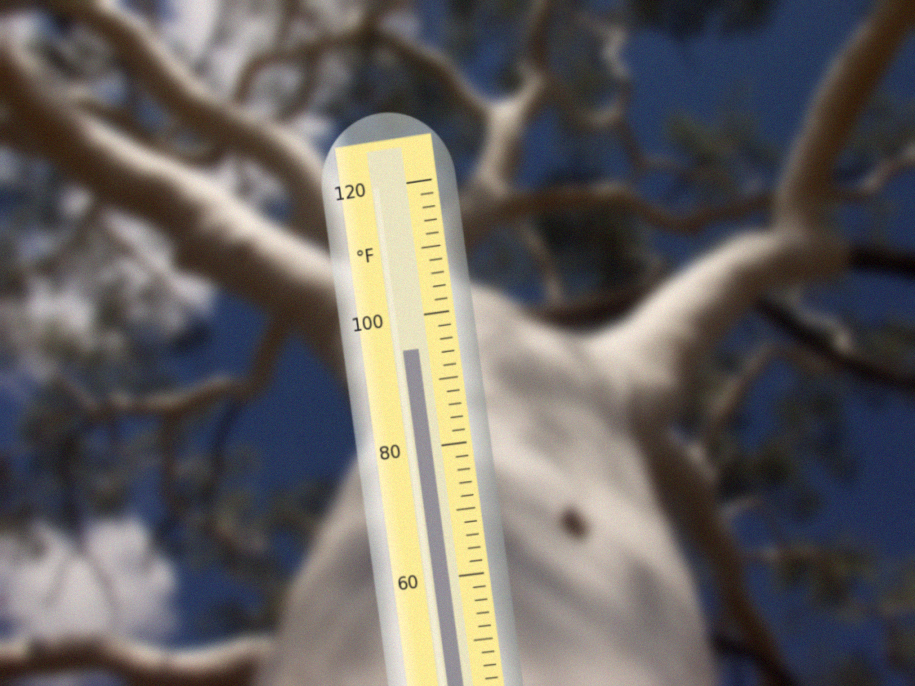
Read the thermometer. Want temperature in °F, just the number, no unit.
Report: 95
